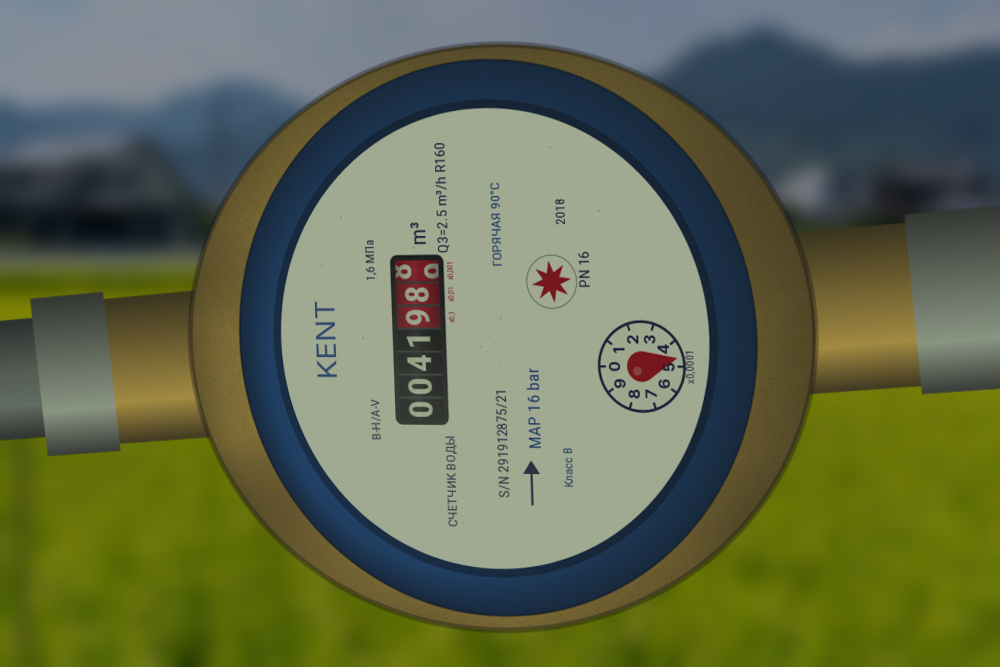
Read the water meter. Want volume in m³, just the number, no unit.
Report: 41.9884
